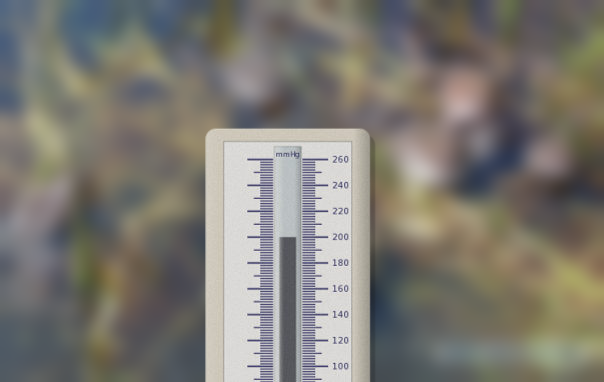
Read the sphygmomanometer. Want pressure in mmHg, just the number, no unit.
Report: 200
